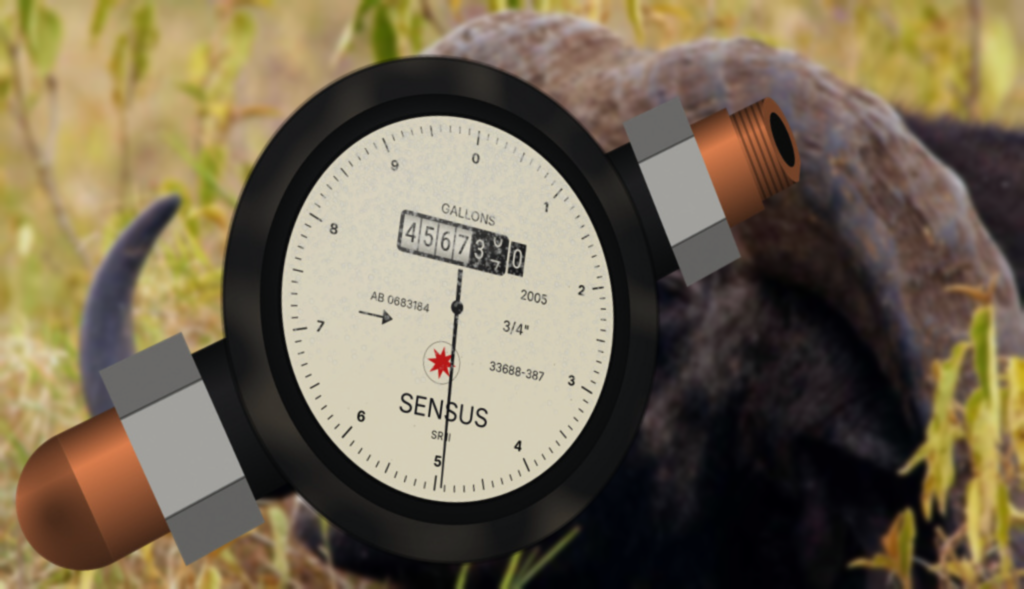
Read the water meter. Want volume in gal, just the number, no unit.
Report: 4567364.9
